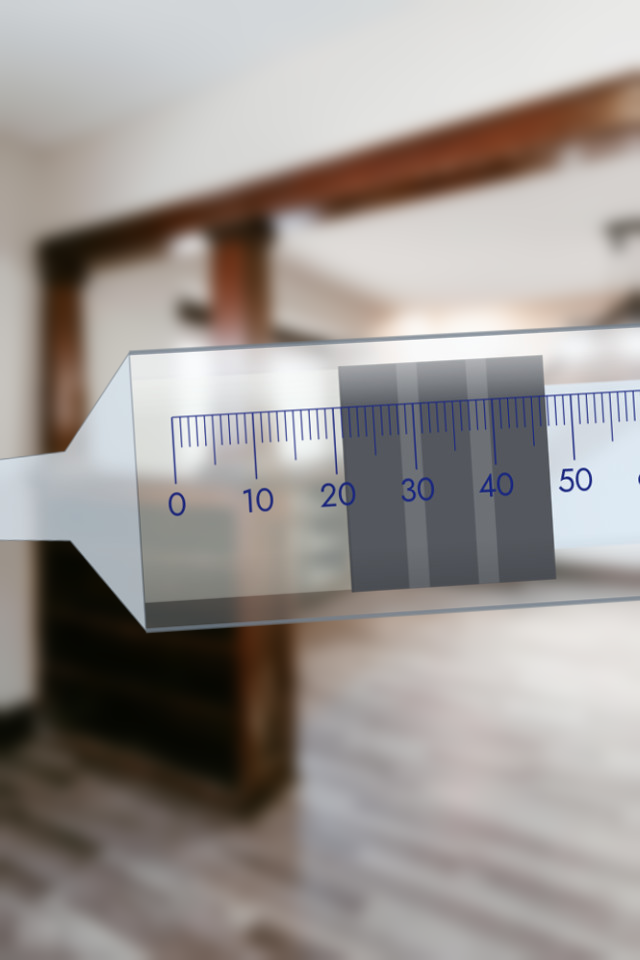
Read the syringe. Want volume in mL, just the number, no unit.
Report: 21
